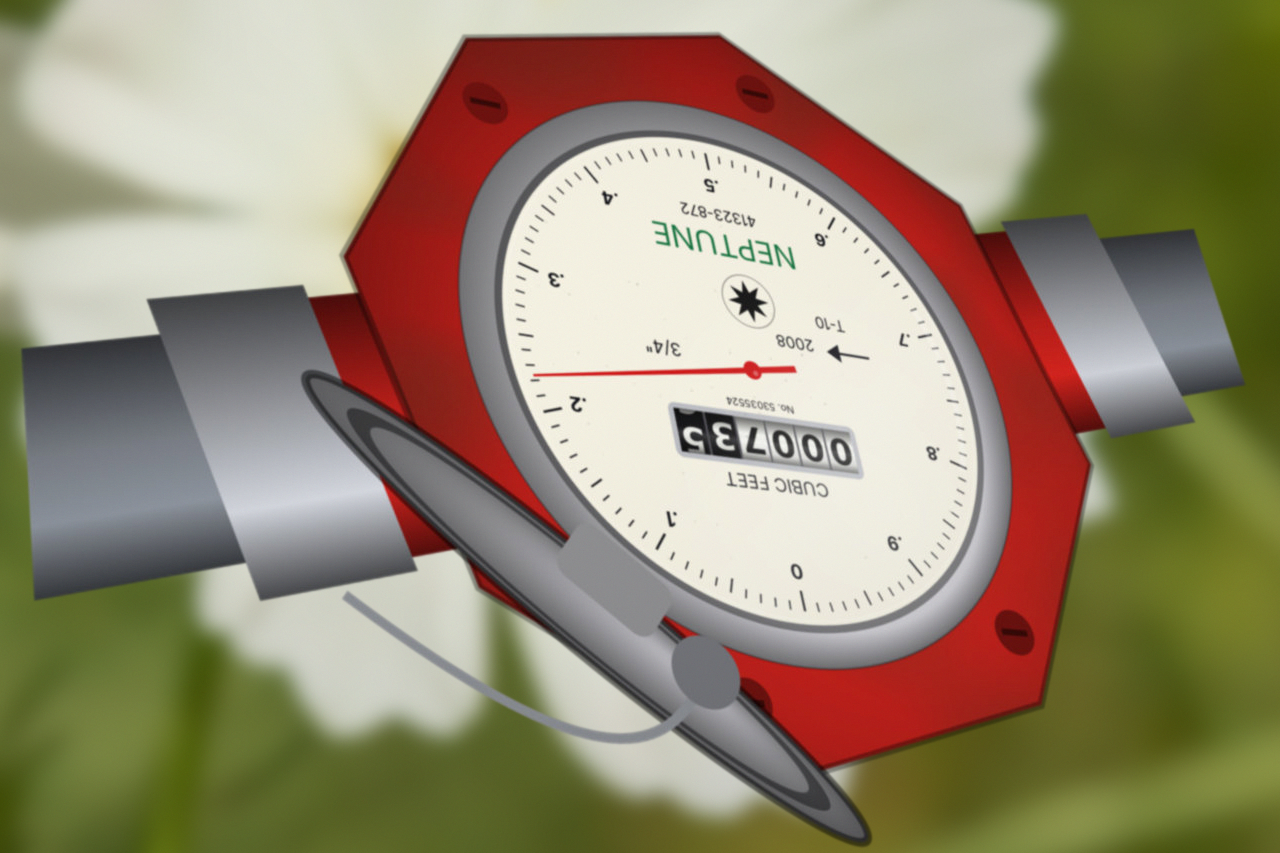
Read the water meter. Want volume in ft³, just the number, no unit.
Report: 735.22
